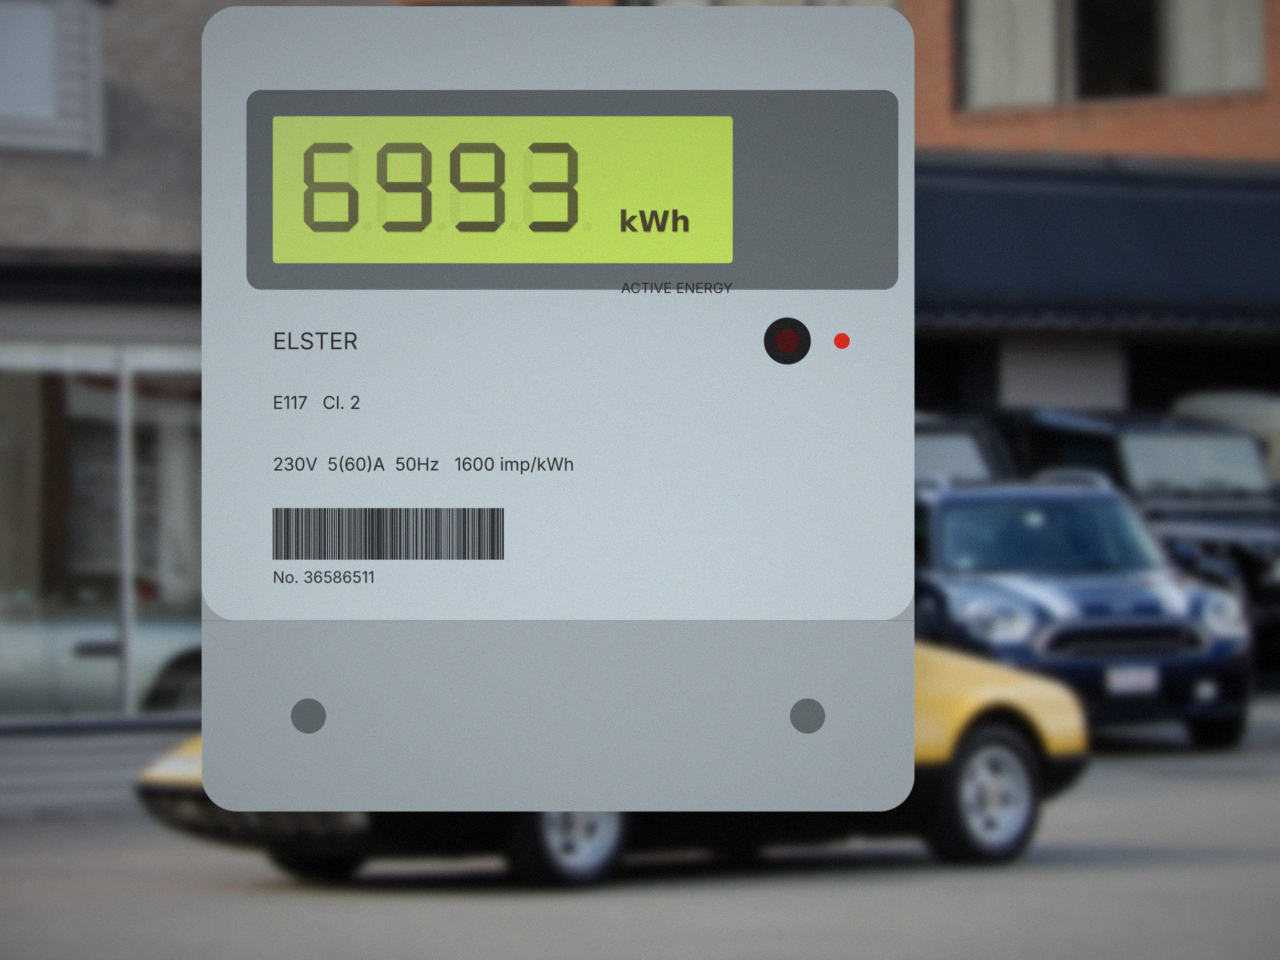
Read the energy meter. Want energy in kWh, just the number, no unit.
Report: 6993
